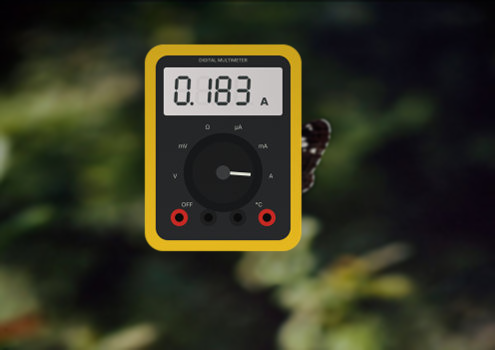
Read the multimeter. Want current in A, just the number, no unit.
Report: 0.183
